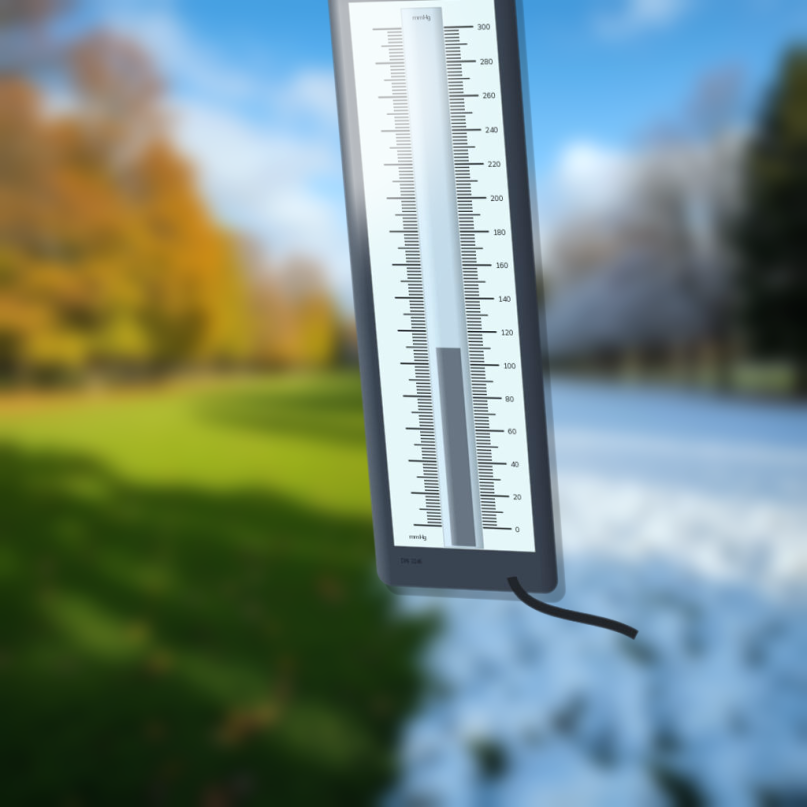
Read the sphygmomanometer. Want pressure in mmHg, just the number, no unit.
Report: 110
